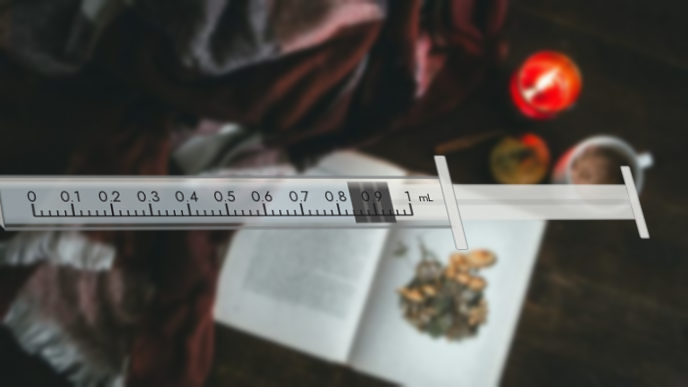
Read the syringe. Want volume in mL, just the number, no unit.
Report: 0.84
